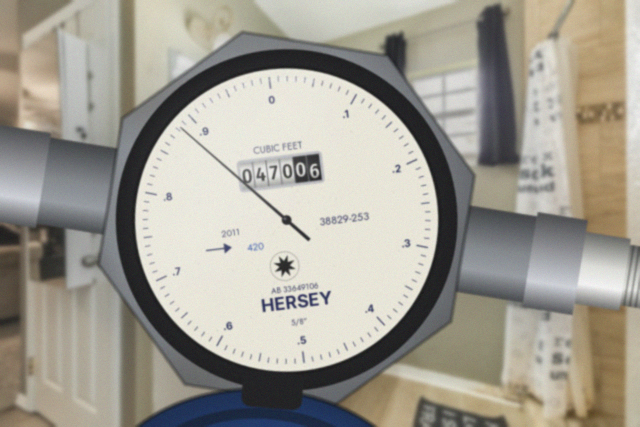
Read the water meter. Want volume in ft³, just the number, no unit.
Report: 47005.88
